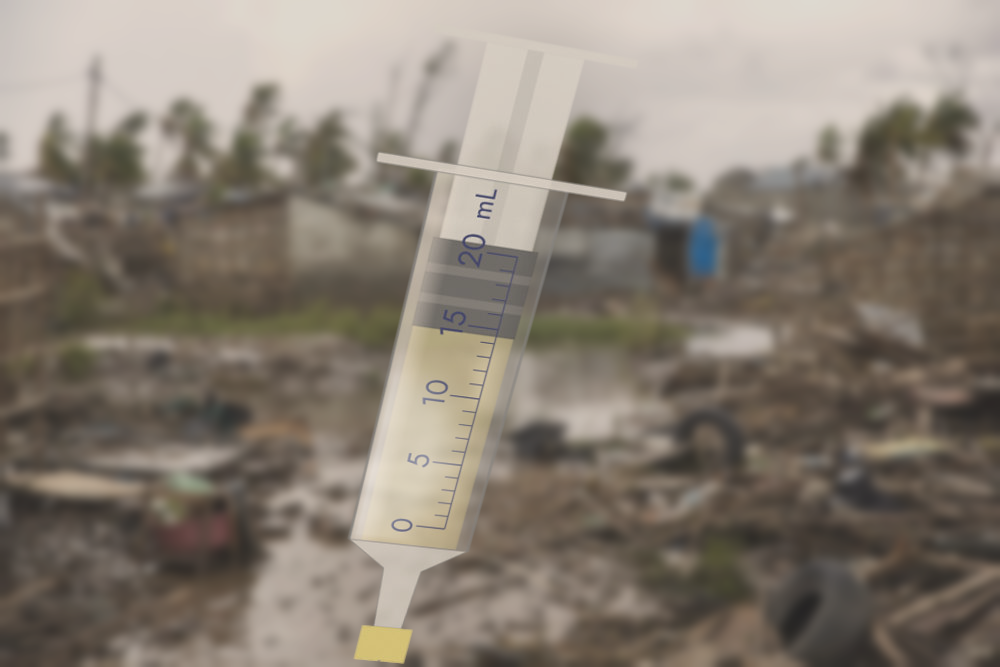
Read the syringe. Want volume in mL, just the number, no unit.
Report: 14.5
